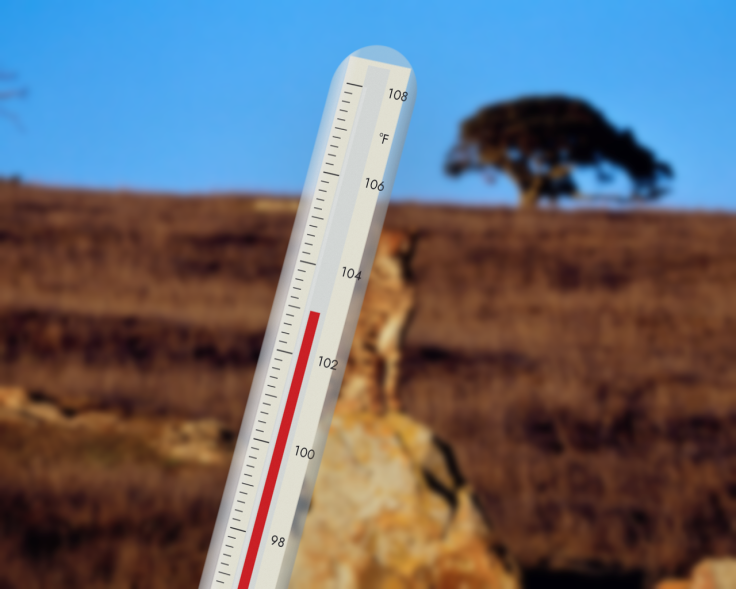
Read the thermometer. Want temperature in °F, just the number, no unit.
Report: 103
